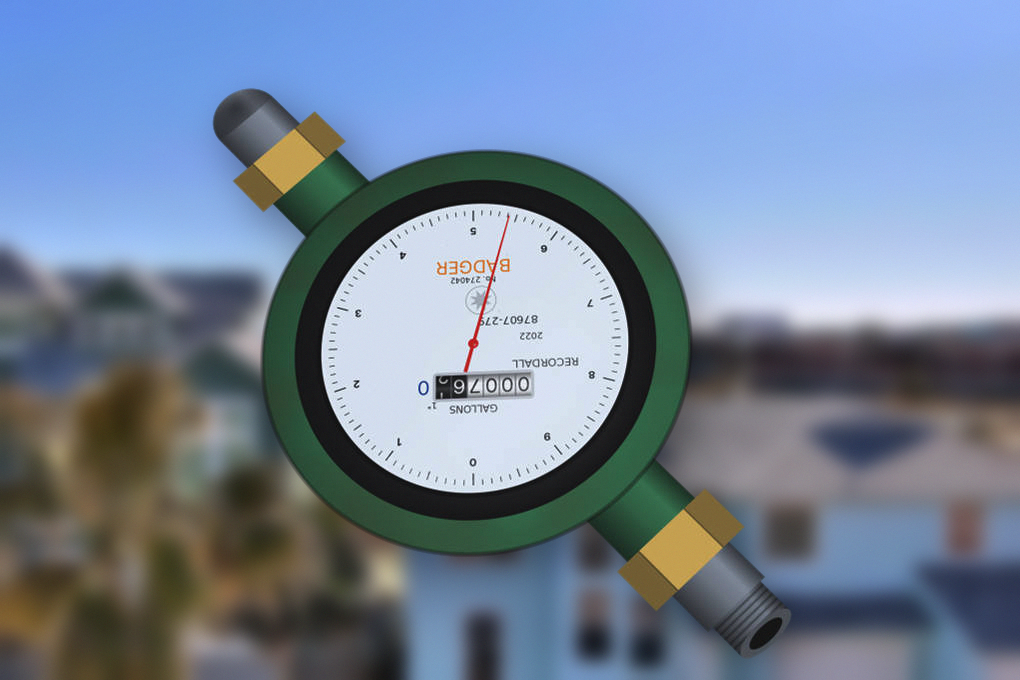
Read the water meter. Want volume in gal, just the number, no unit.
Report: 7615.4
